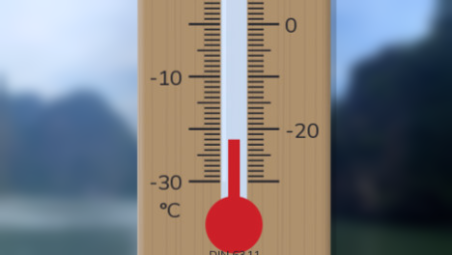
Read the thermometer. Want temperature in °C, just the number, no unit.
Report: -22
